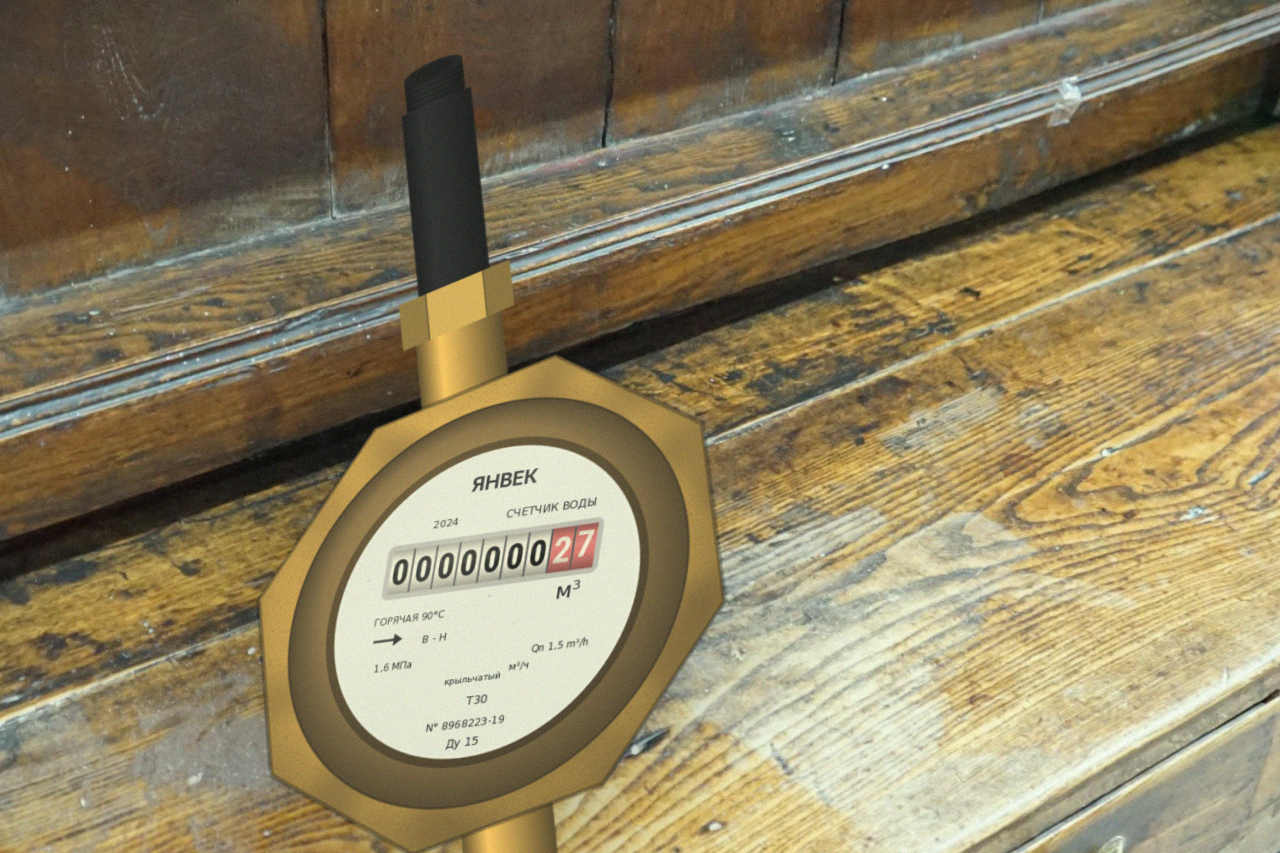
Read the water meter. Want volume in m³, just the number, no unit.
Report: 0.27
